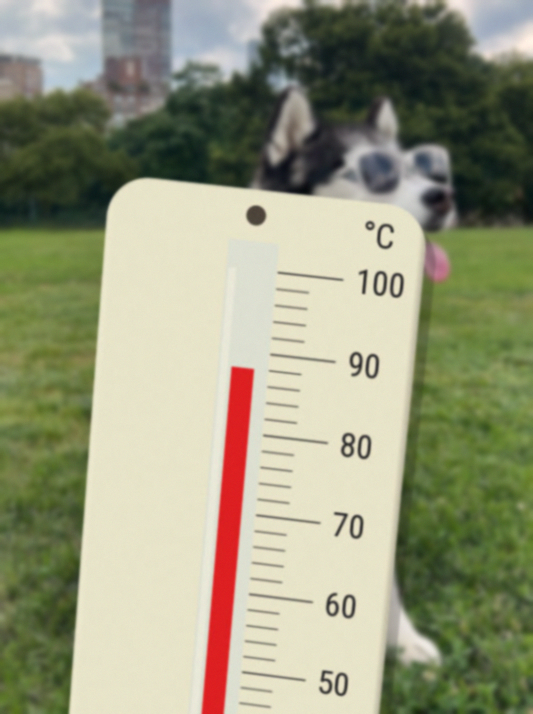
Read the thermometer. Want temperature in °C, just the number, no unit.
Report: 88
